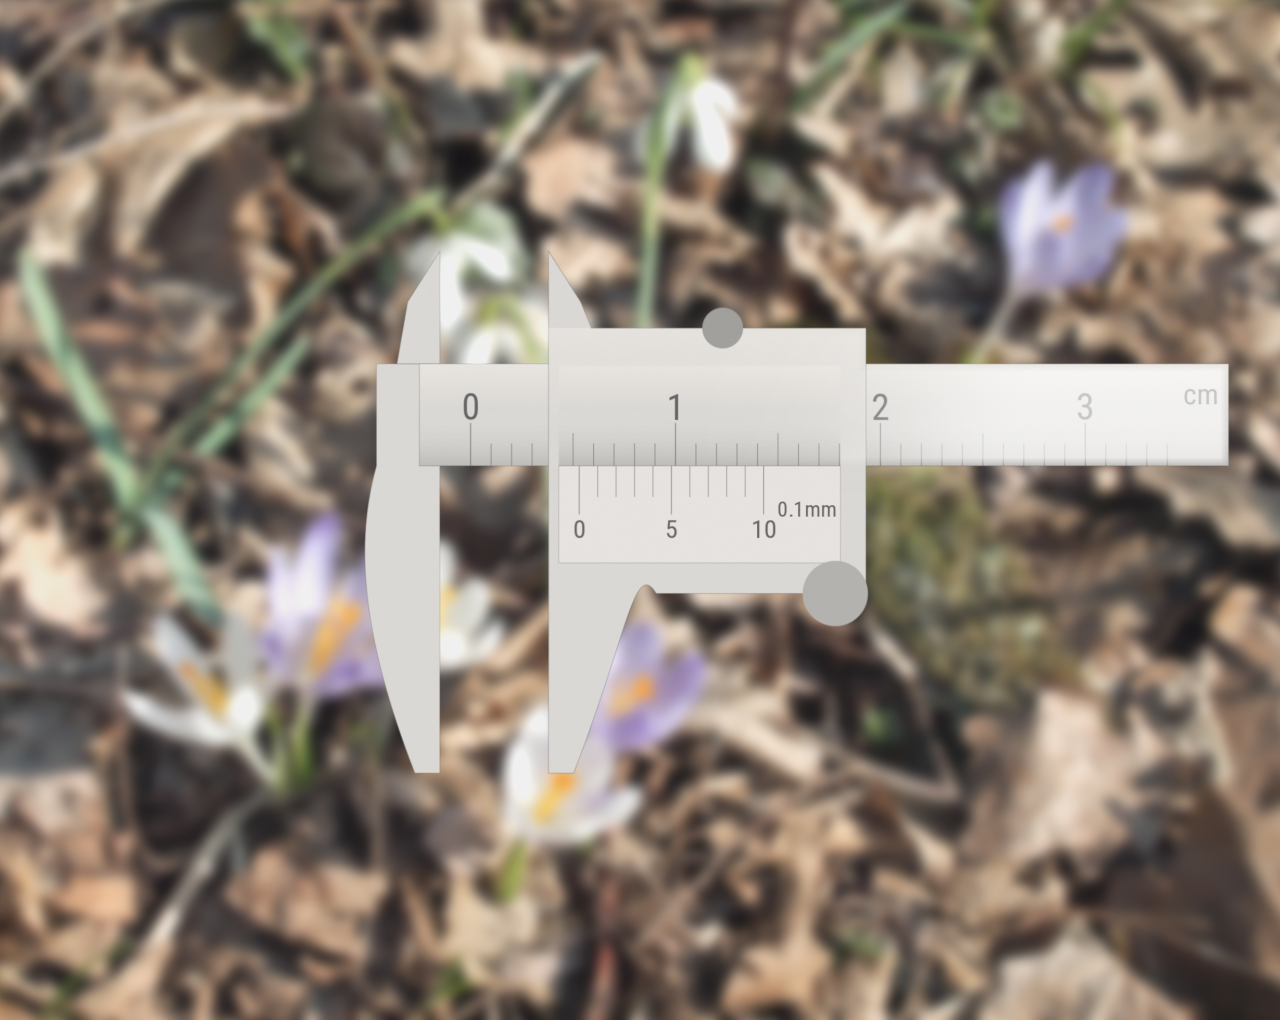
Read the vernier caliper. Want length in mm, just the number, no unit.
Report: 5.3
